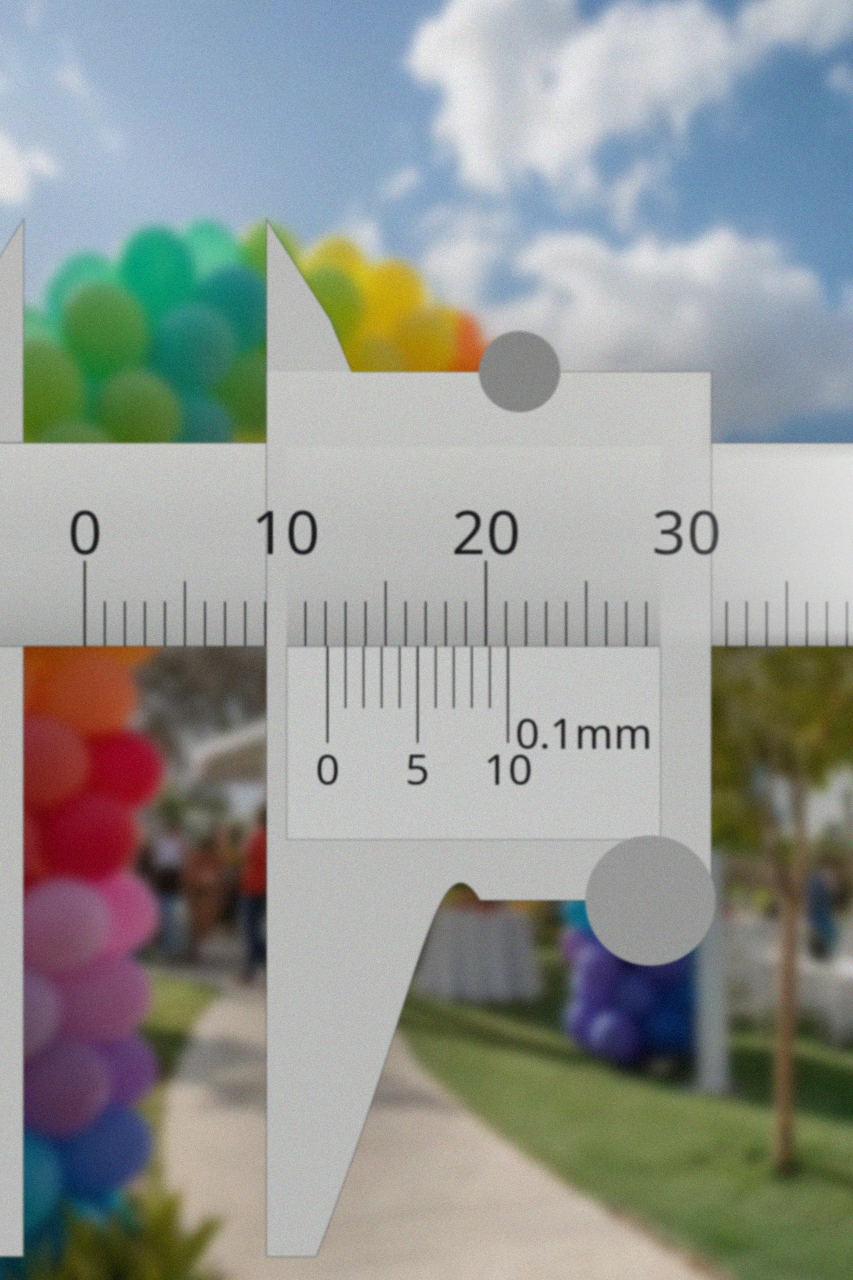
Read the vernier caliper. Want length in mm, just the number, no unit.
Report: 12.1
